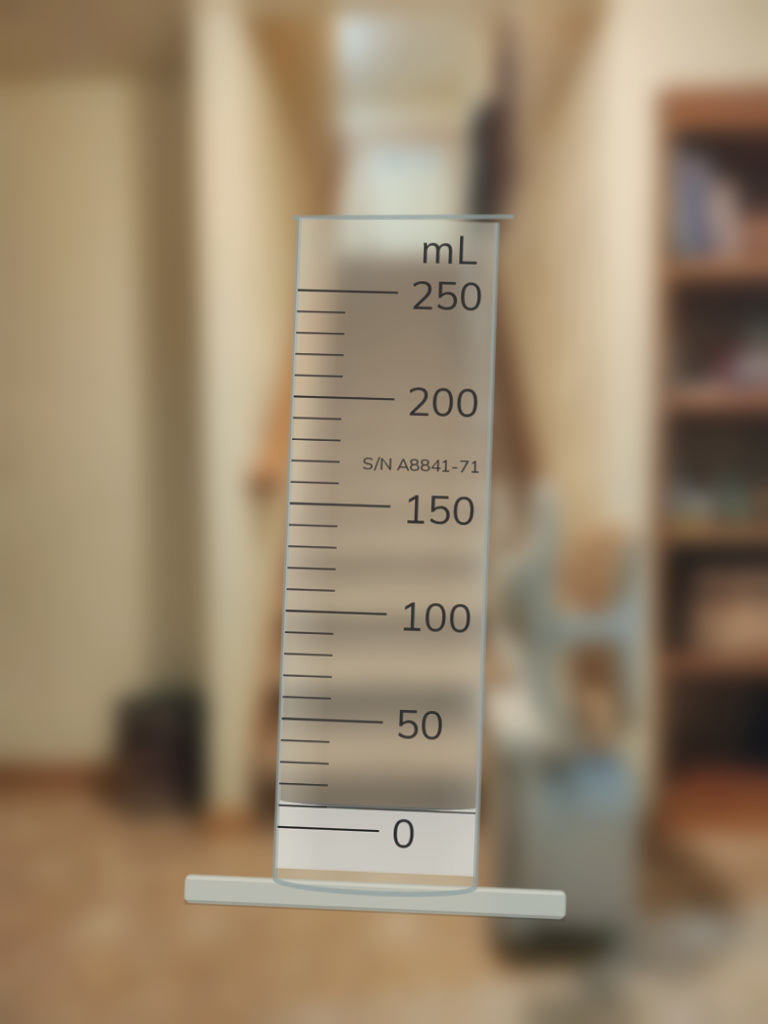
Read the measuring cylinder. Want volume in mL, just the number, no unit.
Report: 10
